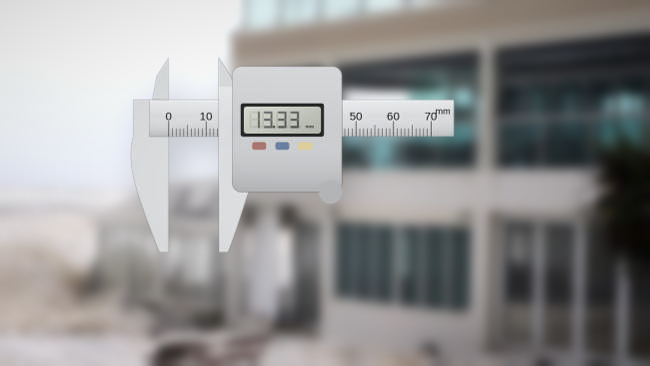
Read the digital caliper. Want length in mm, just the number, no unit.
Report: 13.33
